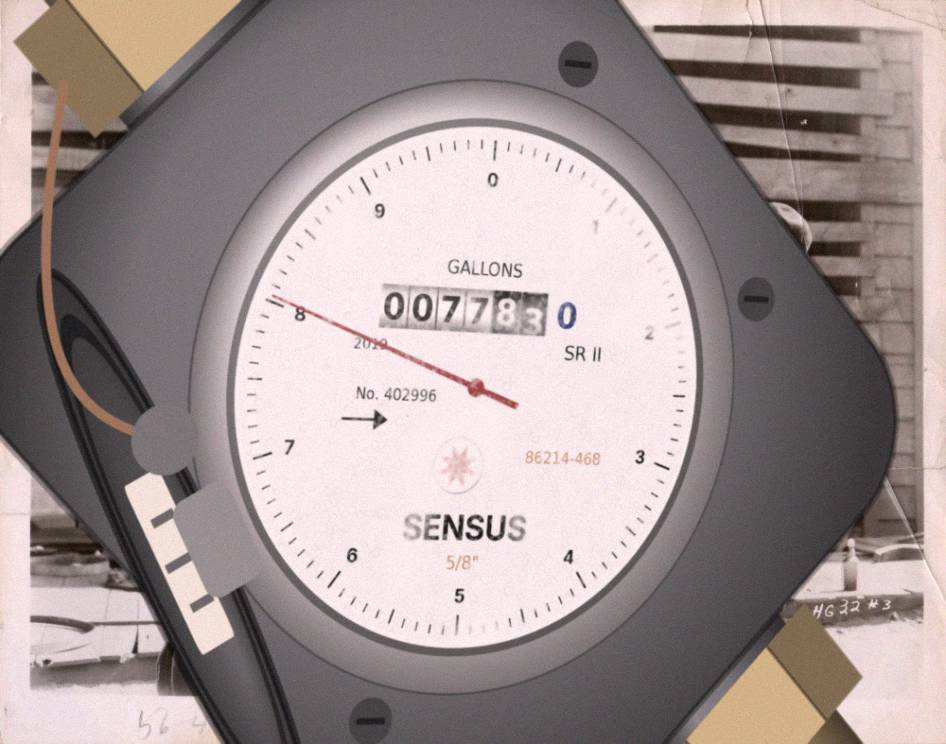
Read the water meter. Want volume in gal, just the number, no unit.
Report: 77828.0
